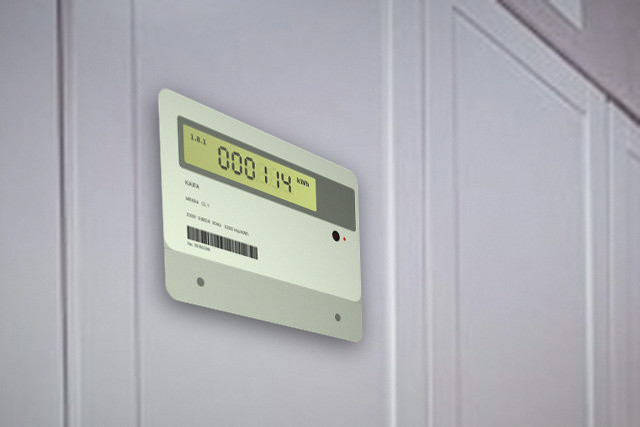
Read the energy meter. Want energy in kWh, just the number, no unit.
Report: 114
